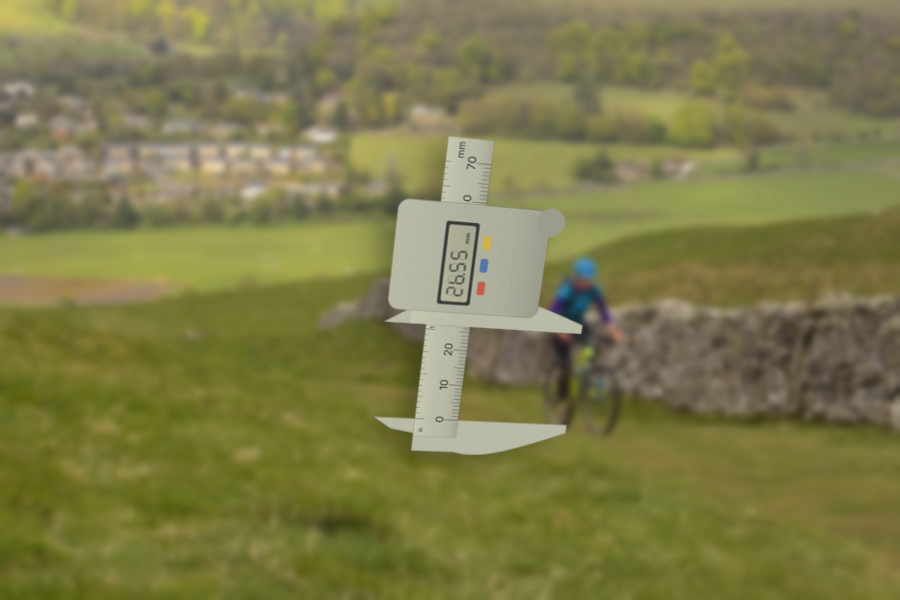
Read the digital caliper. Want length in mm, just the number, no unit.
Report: 26.55
